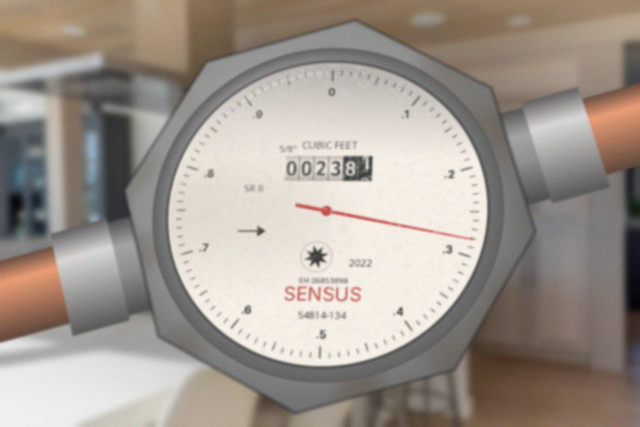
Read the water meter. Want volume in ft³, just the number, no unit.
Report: 2381.28
